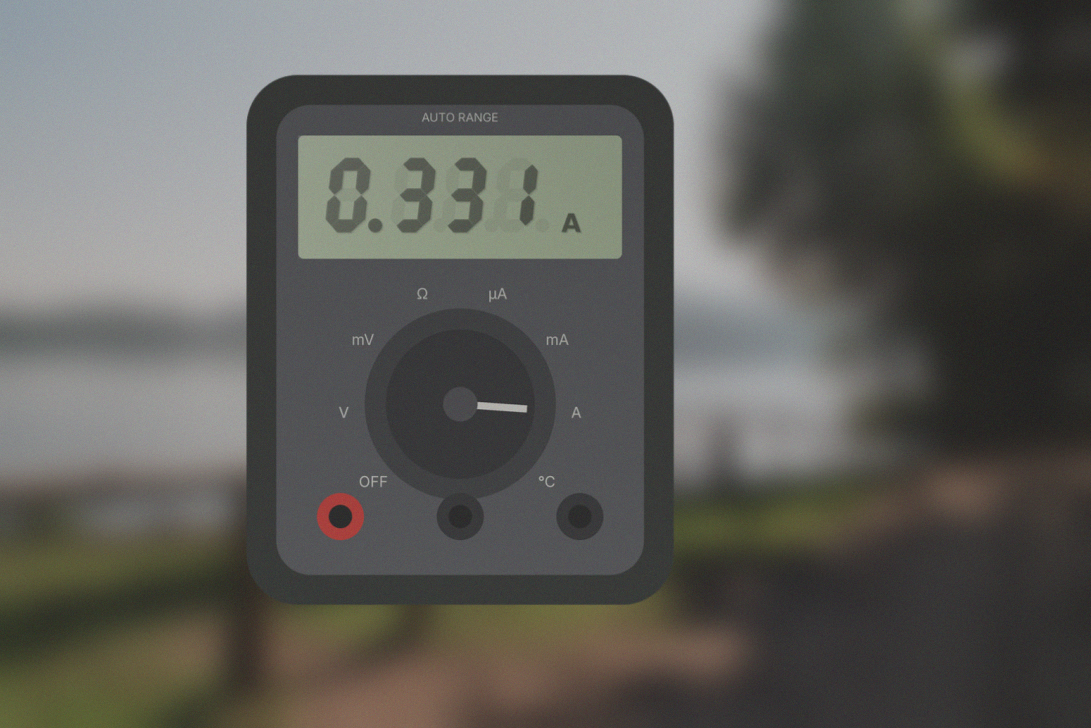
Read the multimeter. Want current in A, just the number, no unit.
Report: 0.331
